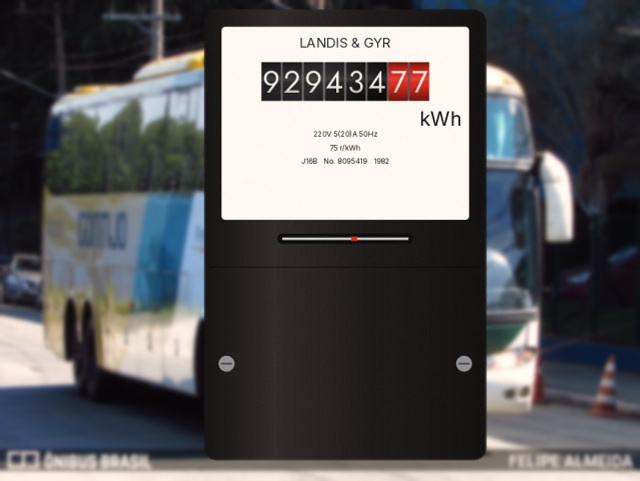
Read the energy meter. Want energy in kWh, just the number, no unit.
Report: 929434.77
